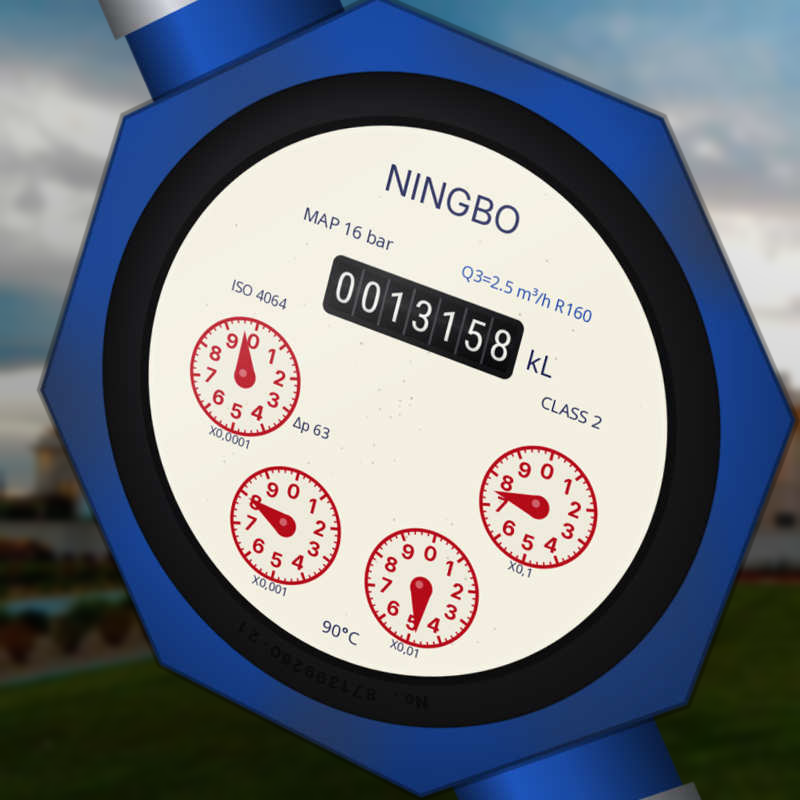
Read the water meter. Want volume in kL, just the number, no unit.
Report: 13158.7479
